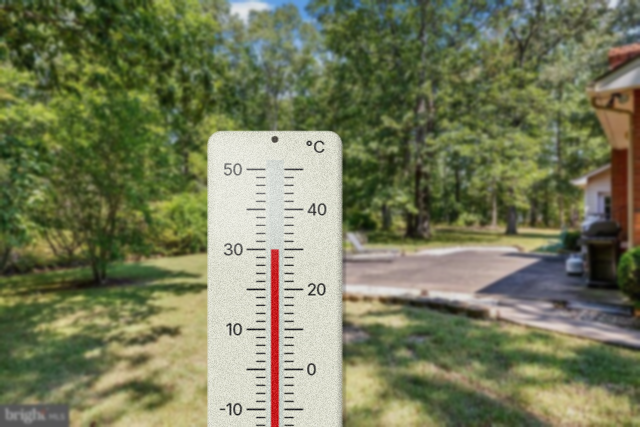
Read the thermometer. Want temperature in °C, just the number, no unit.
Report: 30
